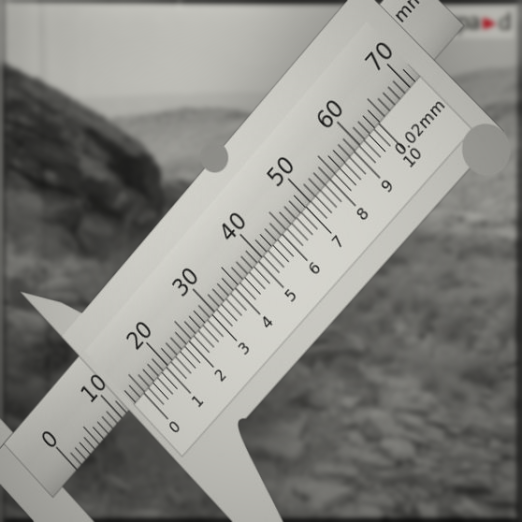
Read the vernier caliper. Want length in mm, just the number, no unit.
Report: 14.8
